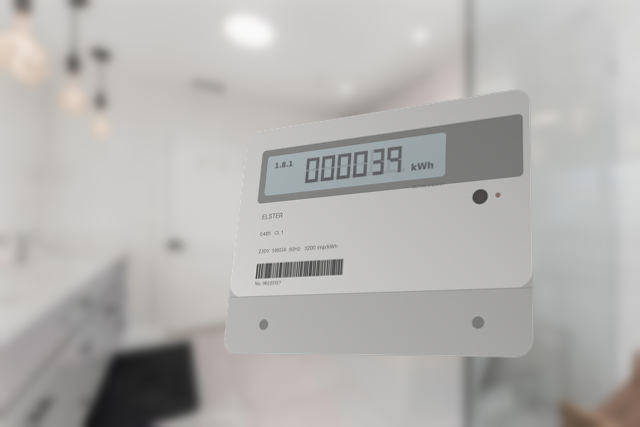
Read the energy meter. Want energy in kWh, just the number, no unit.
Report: 39
